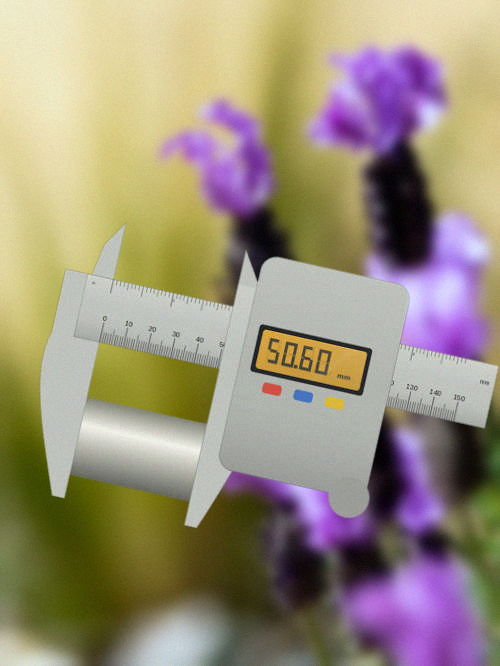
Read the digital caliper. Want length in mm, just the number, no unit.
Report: 50.60
